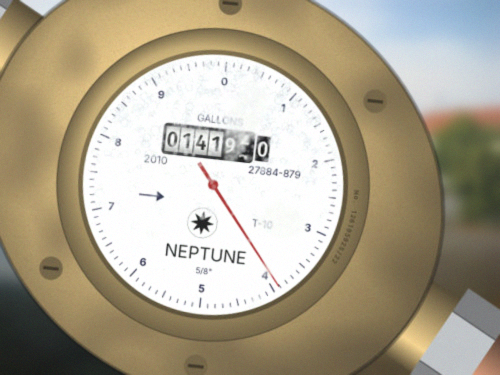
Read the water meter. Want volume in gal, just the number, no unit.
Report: 141923.9
